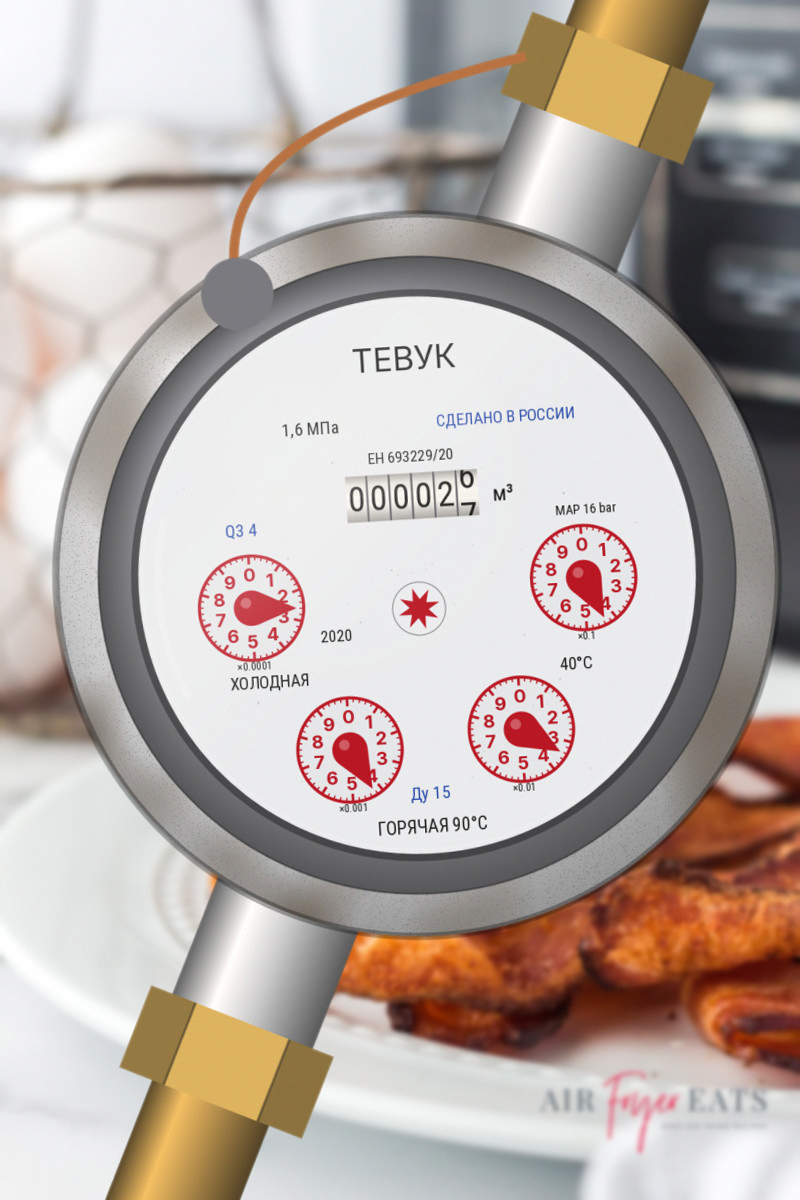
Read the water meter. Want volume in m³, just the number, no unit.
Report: 26.4342
